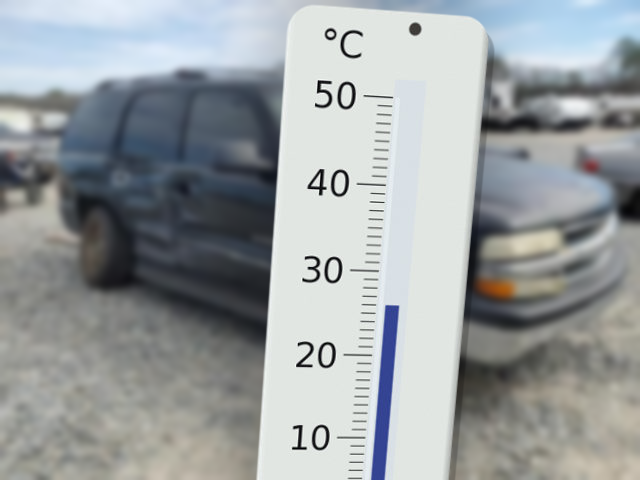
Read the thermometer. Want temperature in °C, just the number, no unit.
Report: 26
